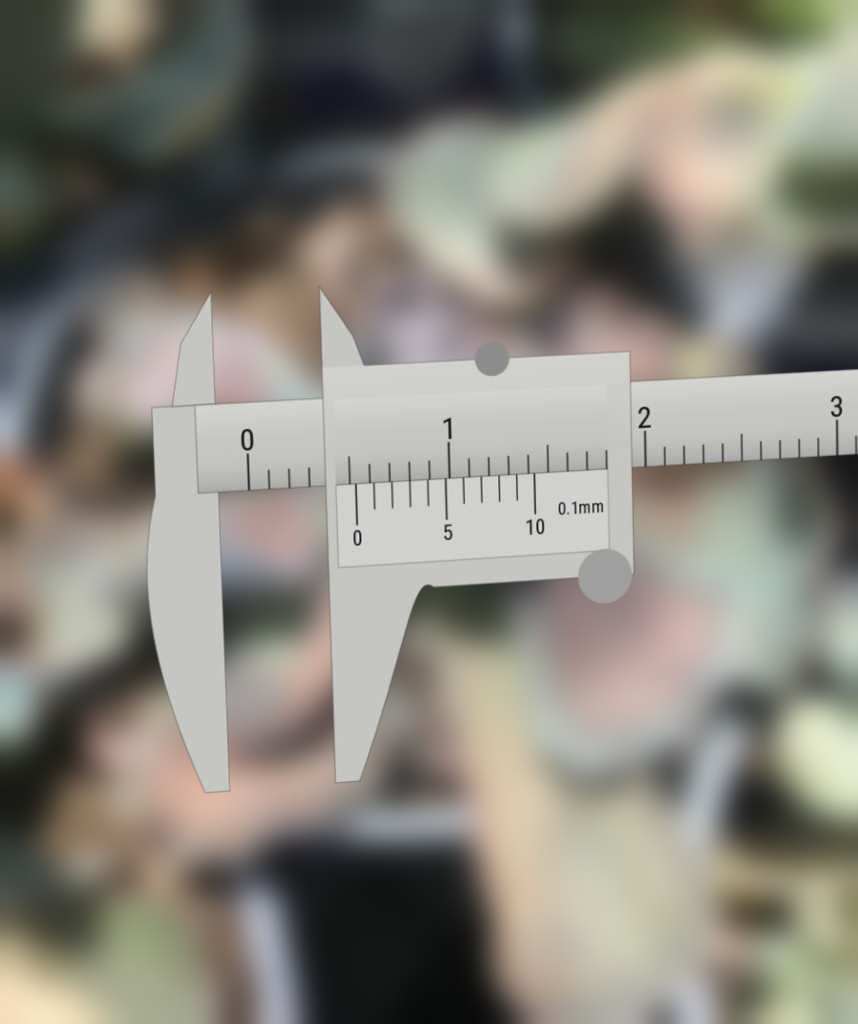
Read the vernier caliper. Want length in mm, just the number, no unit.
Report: 5.3
